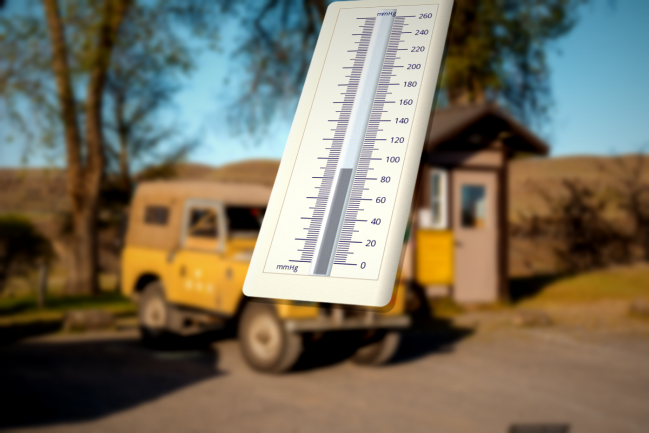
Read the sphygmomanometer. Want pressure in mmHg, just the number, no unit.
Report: 90
